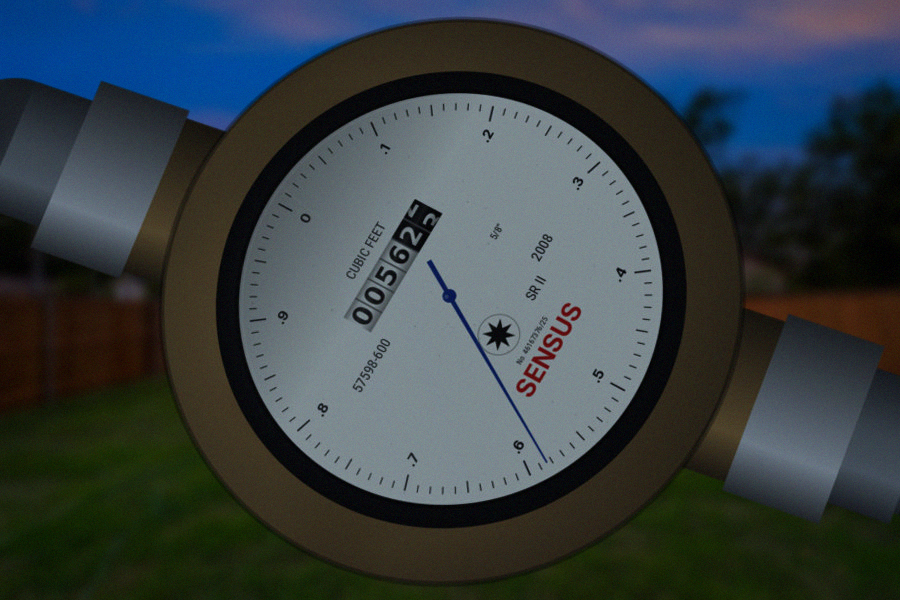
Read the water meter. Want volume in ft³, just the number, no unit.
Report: 5622.58
